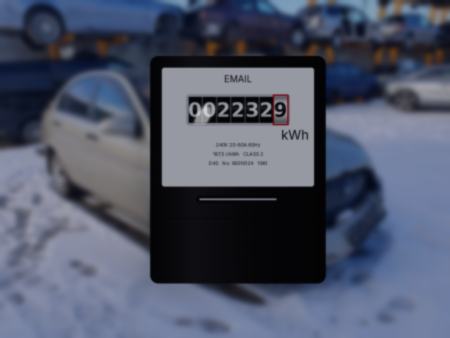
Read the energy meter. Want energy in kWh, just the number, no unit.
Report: 2232.9
